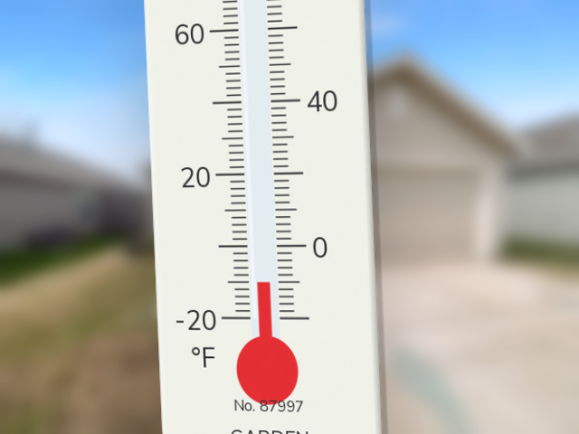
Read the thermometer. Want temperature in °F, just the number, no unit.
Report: -10
